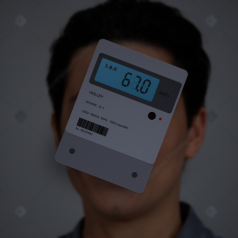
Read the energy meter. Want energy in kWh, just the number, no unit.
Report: 67.0
